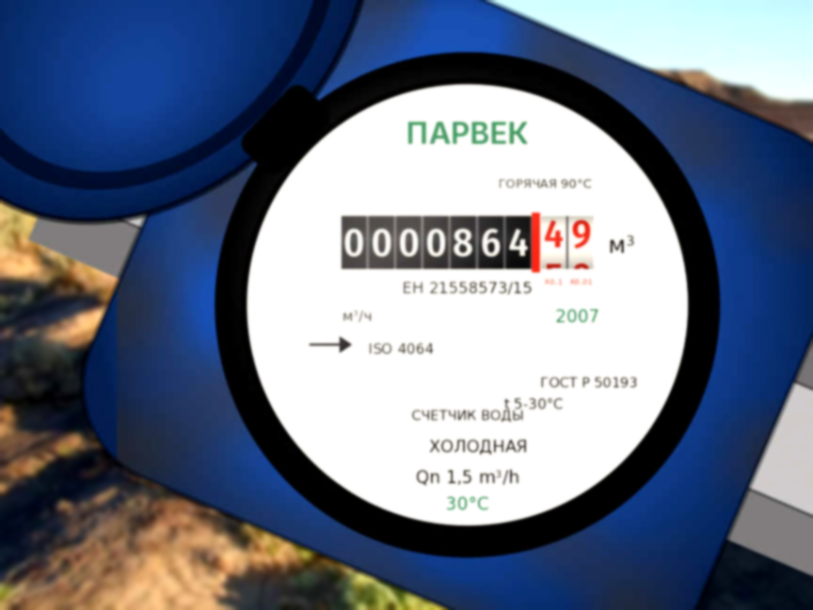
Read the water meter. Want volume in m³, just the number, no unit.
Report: 864.49
